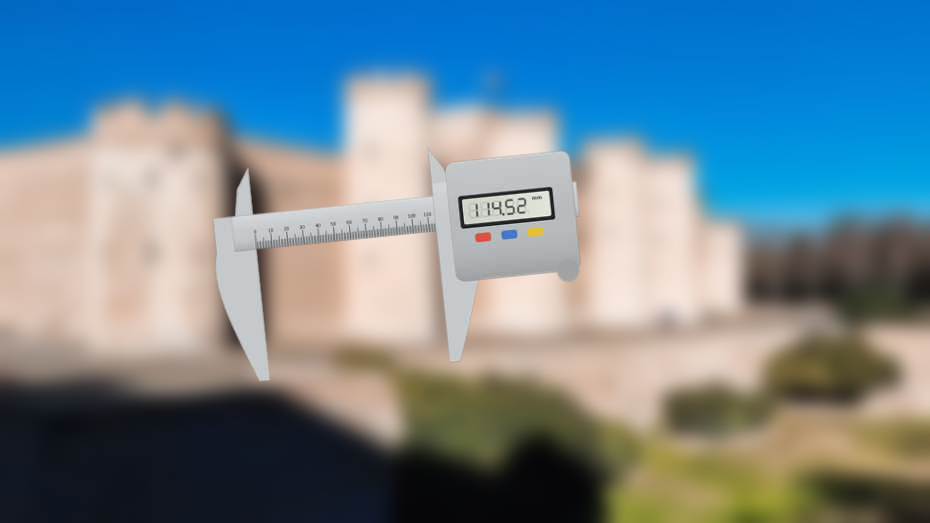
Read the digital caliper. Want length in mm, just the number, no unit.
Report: 114.52
